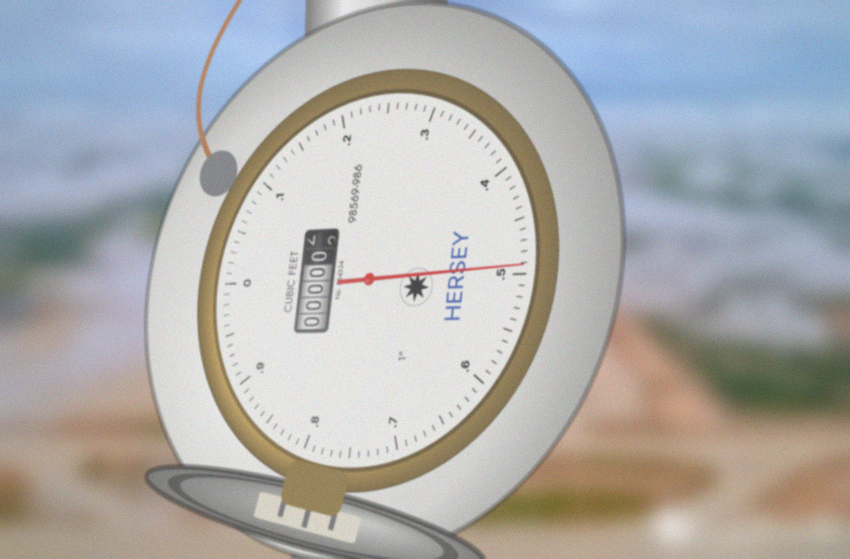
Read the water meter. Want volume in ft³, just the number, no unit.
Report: 2.49
